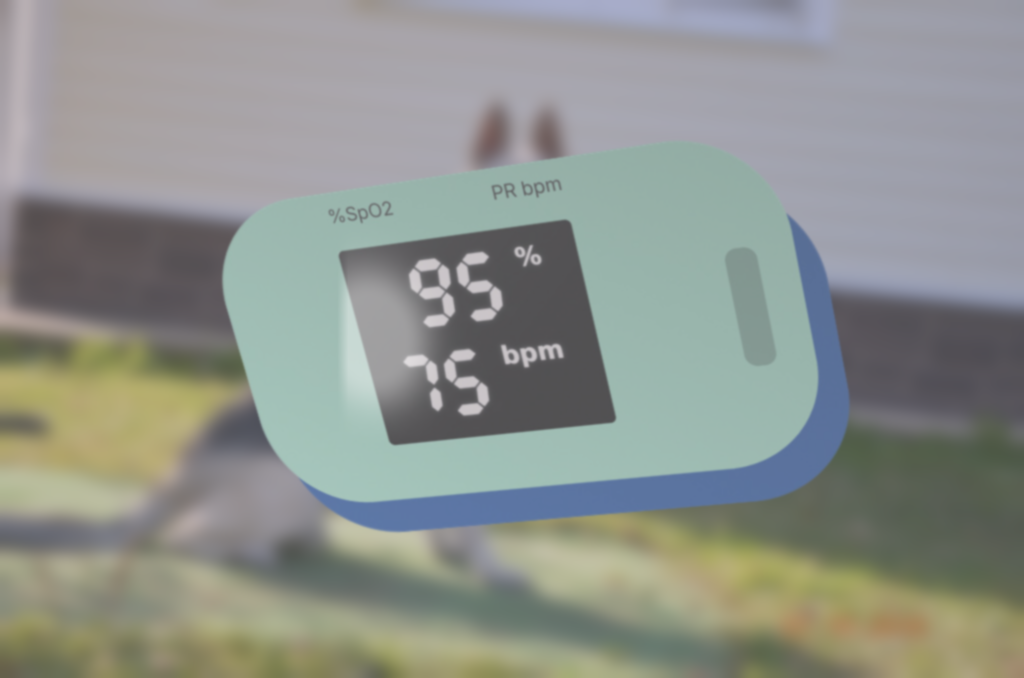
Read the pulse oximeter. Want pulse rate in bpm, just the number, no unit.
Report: 75
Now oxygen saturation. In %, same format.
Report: 95
